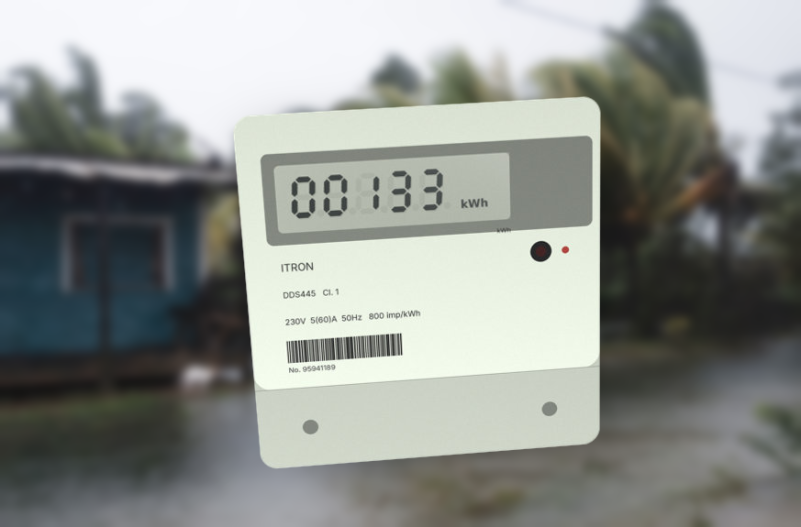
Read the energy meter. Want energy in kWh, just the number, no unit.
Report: 133
